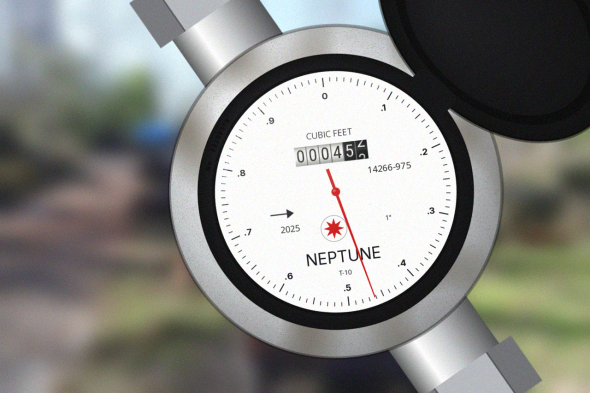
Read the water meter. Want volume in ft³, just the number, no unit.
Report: 452.46
